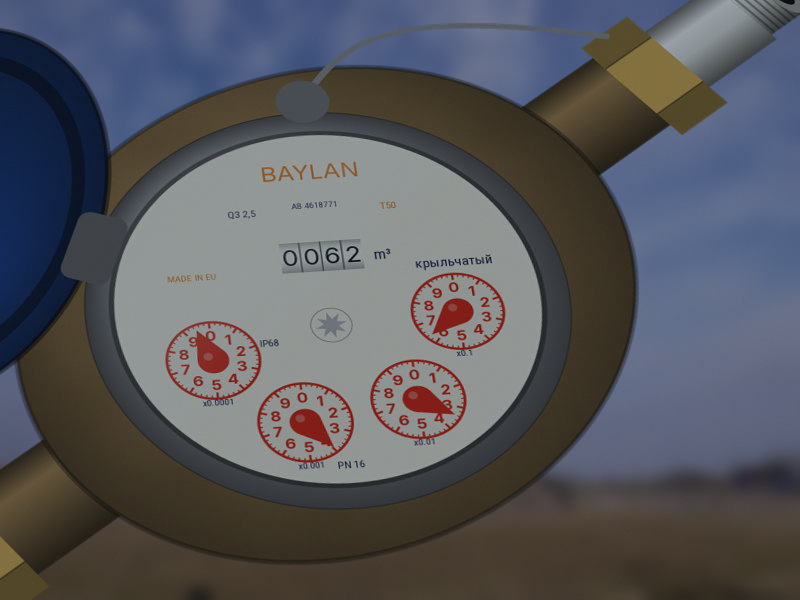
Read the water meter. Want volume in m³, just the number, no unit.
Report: 62.6339
